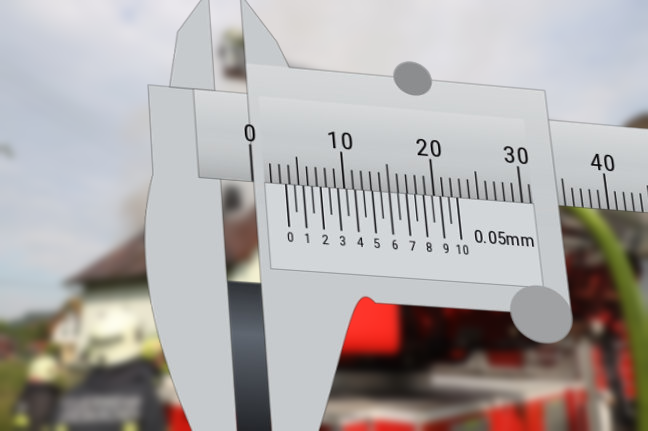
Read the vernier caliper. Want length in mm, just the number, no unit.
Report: 3.6
